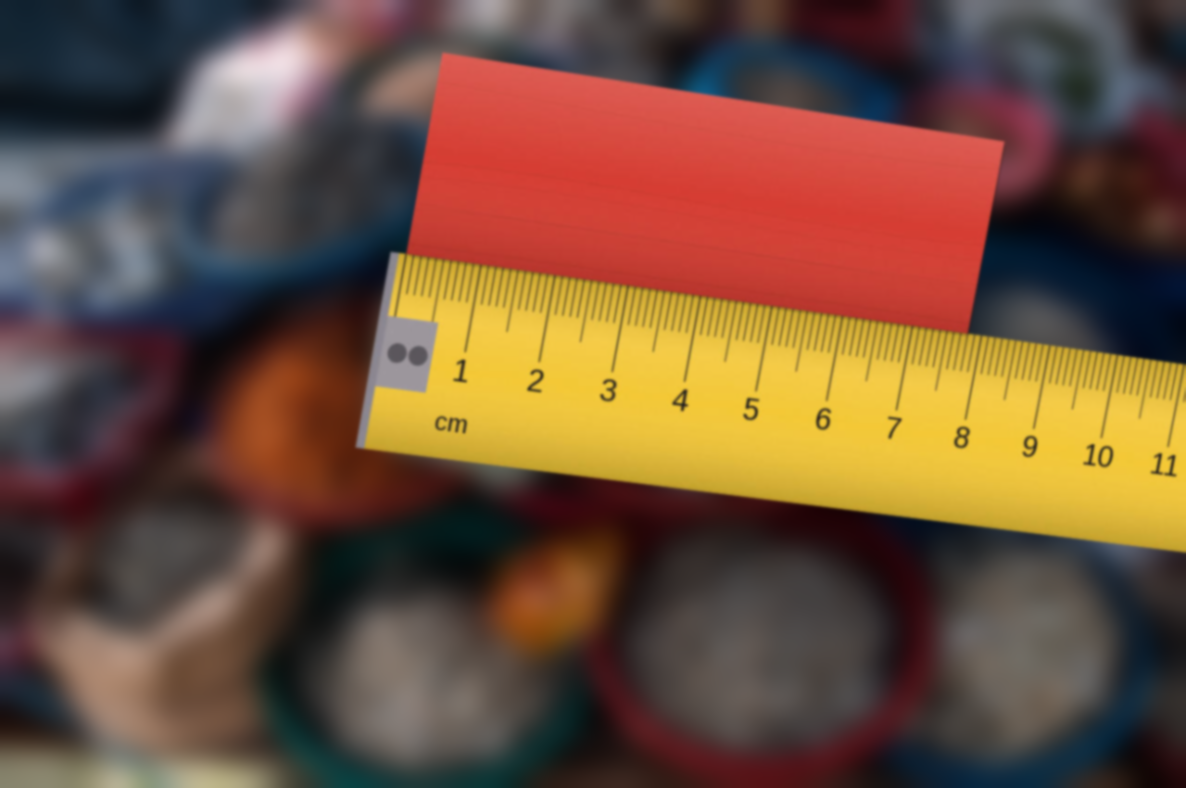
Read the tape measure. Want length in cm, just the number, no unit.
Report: 7.8
